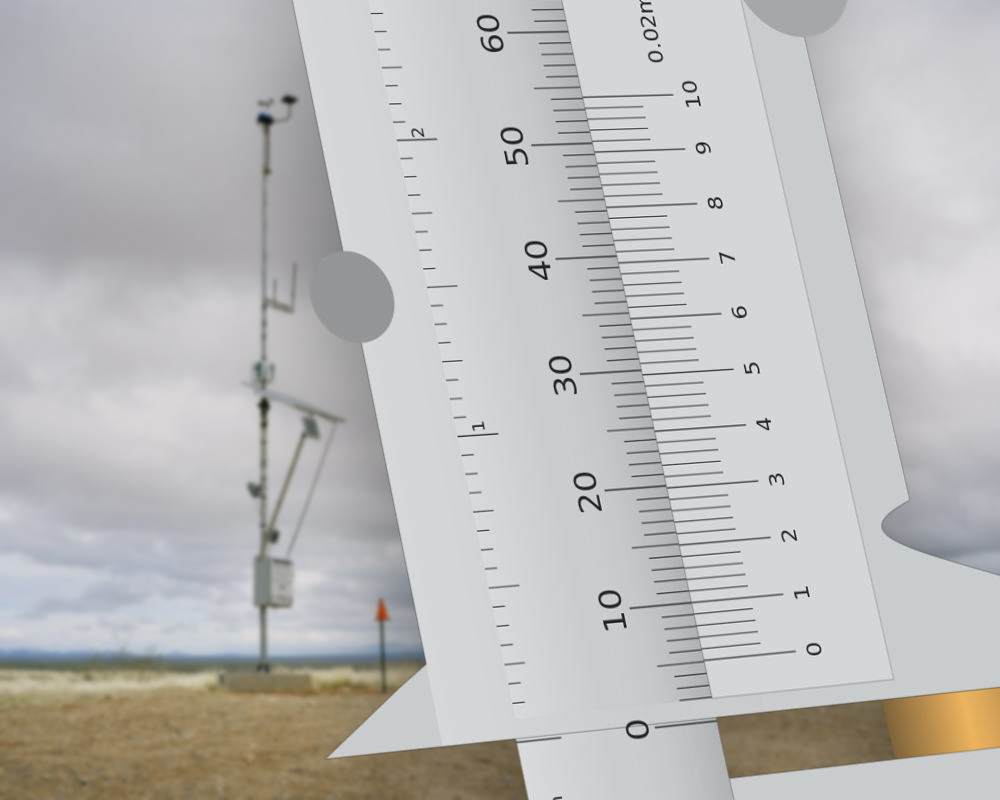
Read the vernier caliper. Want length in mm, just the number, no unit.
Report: 5.1
